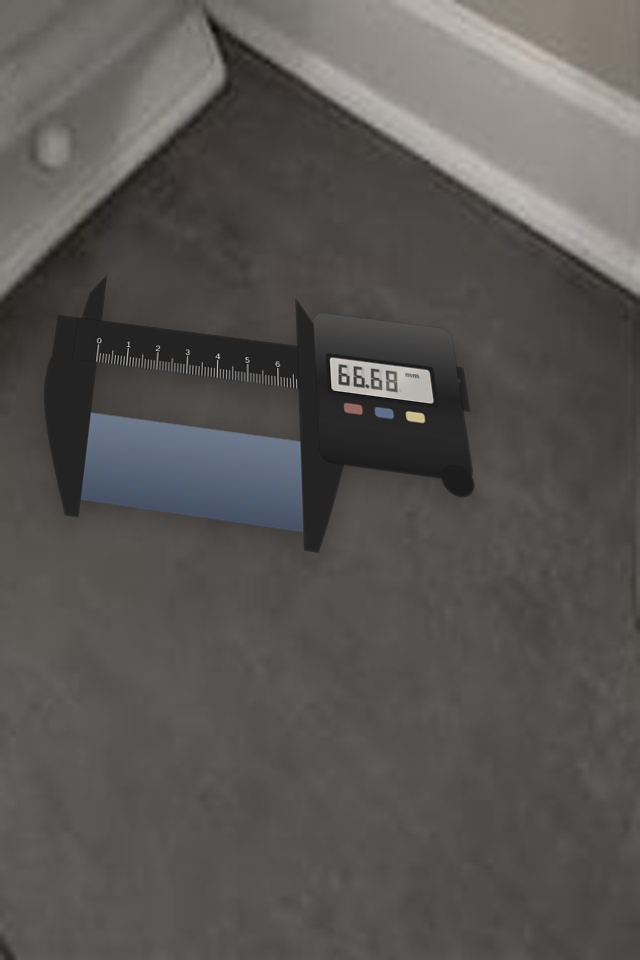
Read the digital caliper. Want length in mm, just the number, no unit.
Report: 66.68
